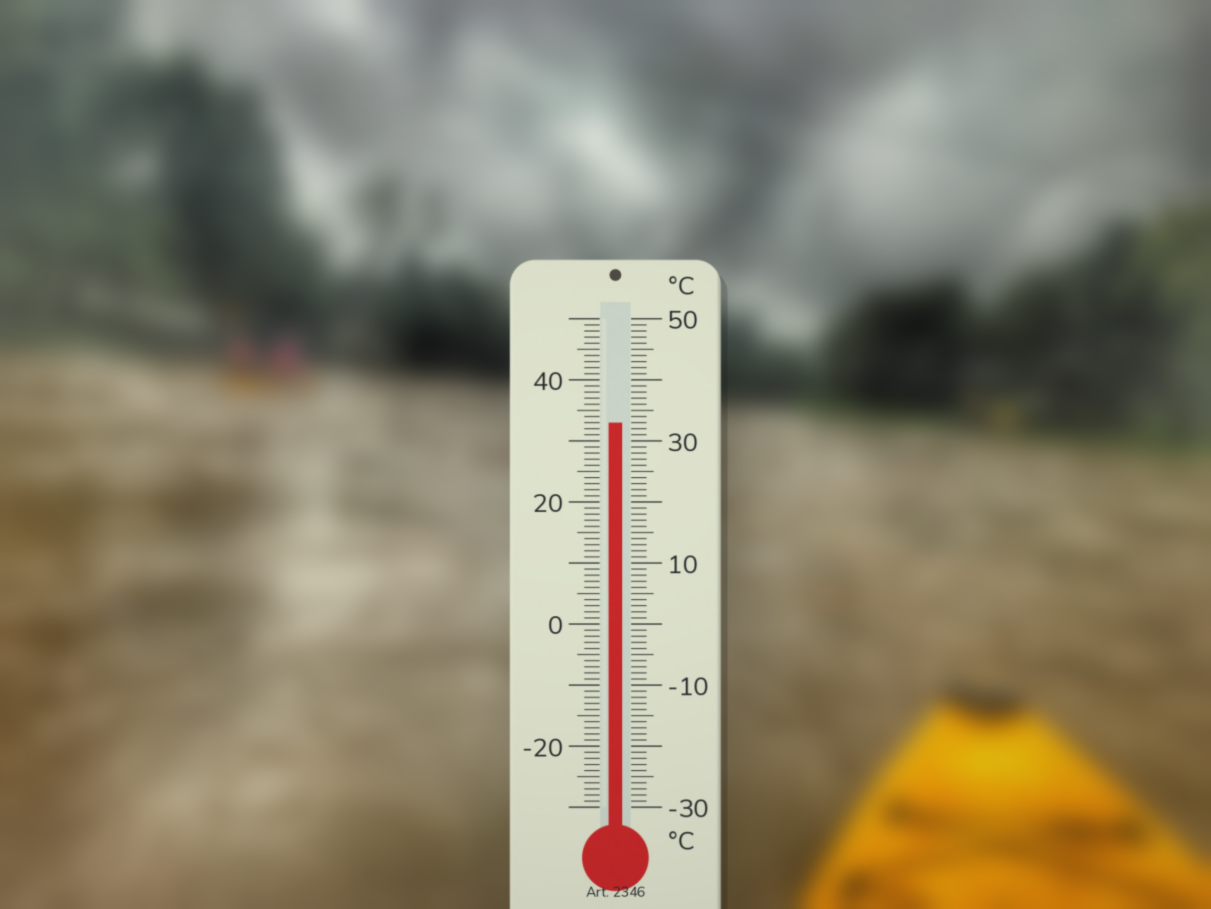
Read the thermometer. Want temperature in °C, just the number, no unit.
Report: 33
